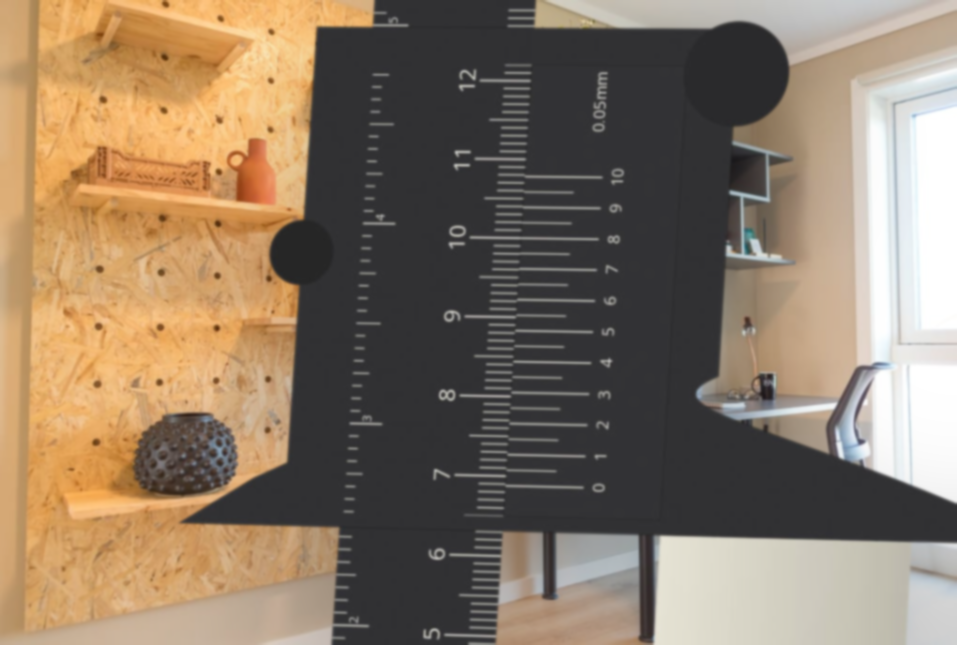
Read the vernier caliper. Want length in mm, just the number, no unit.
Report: 68.8
